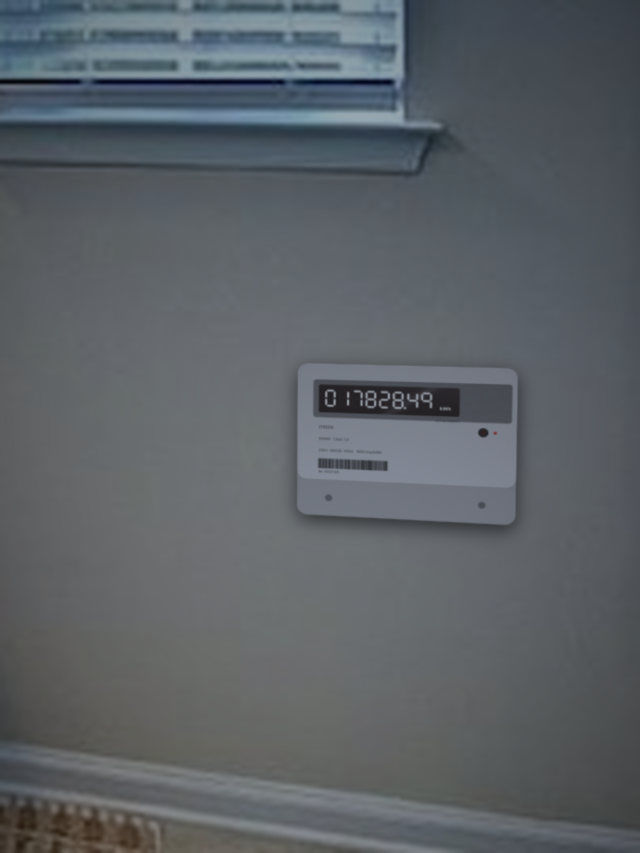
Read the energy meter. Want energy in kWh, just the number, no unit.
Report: 17828.49
